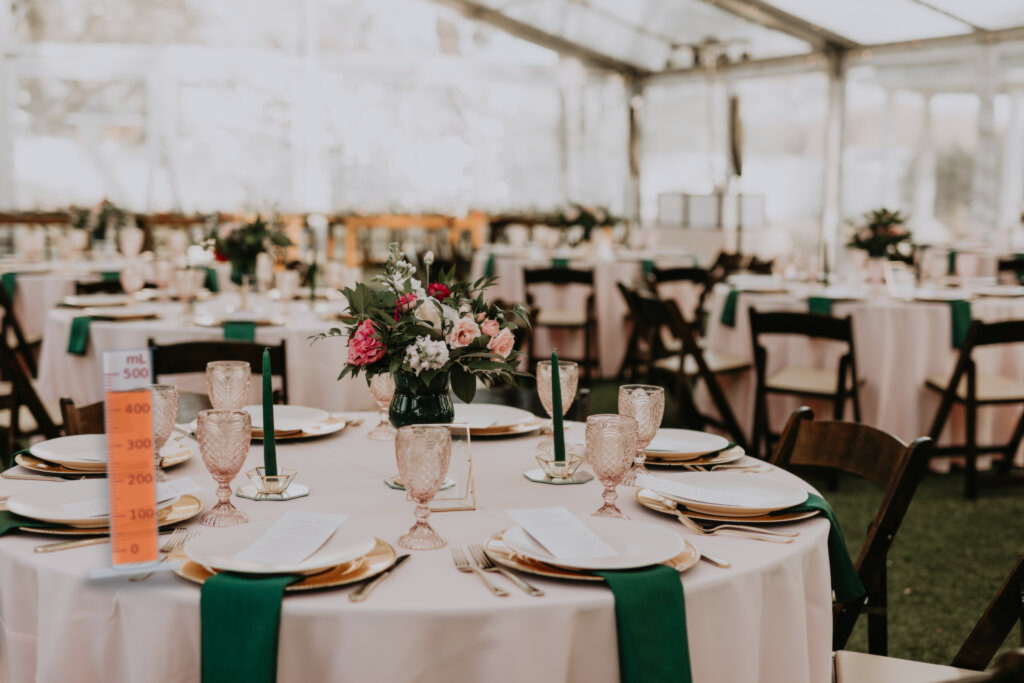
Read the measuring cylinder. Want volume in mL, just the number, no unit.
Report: 450
